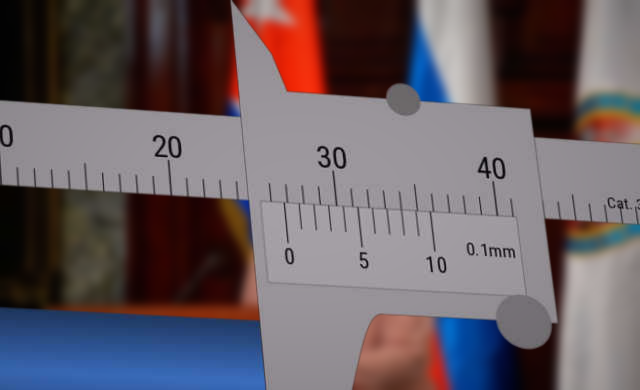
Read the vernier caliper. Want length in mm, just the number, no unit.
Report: 26.8
